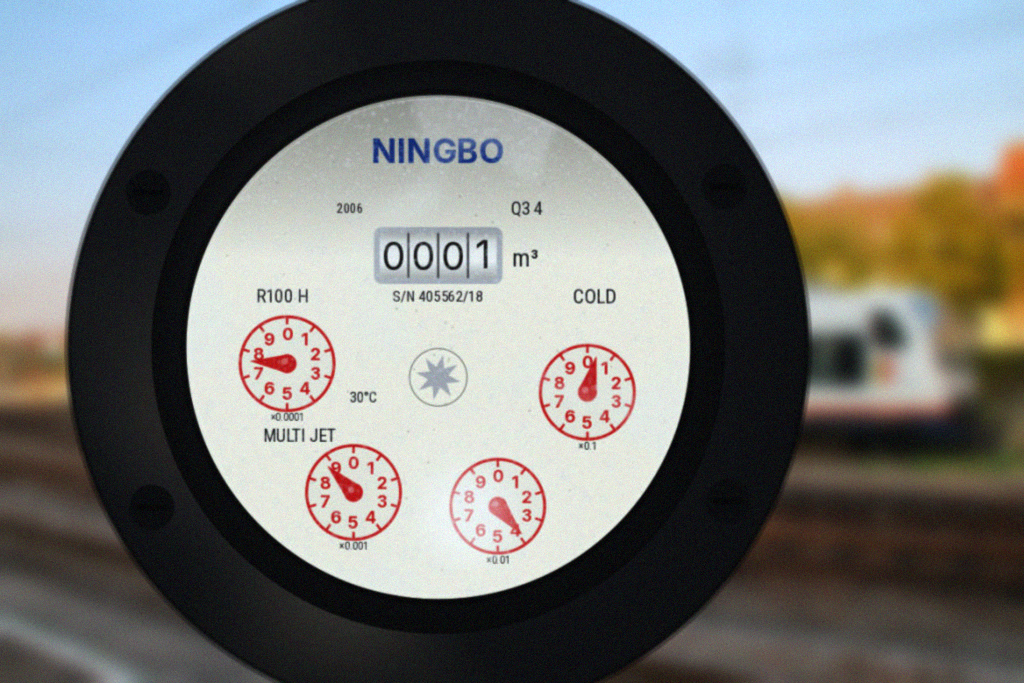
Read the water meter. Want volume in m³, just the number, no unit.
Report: 1.0387
